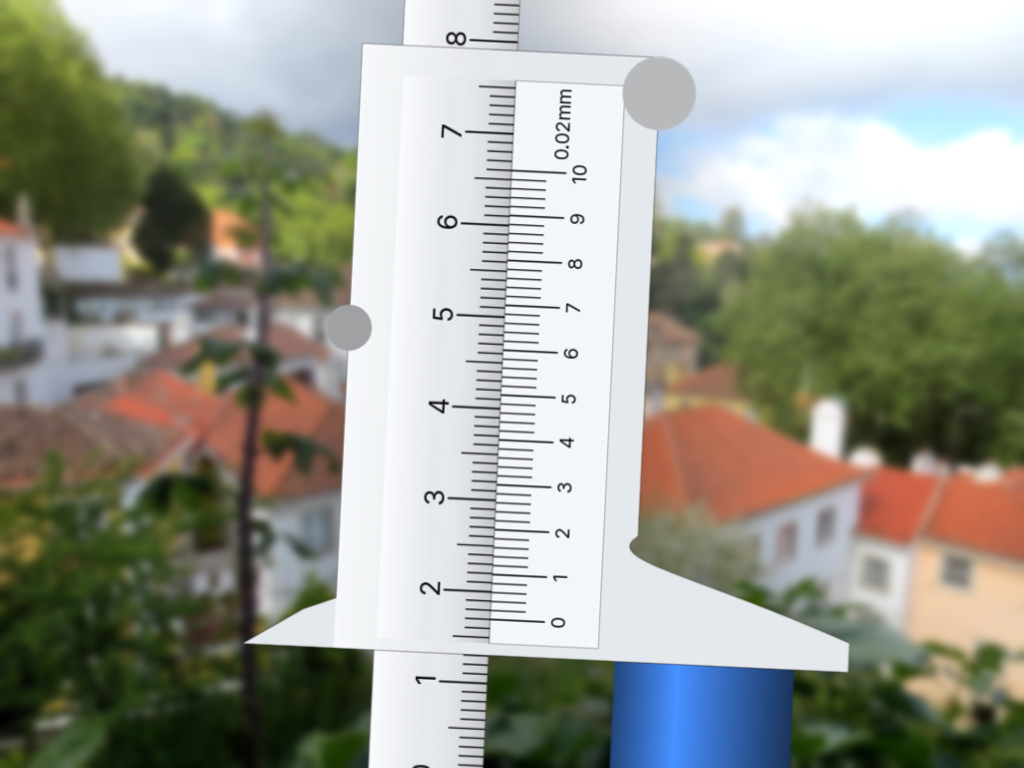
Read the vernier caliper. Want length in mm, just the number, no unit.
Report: 17.0
